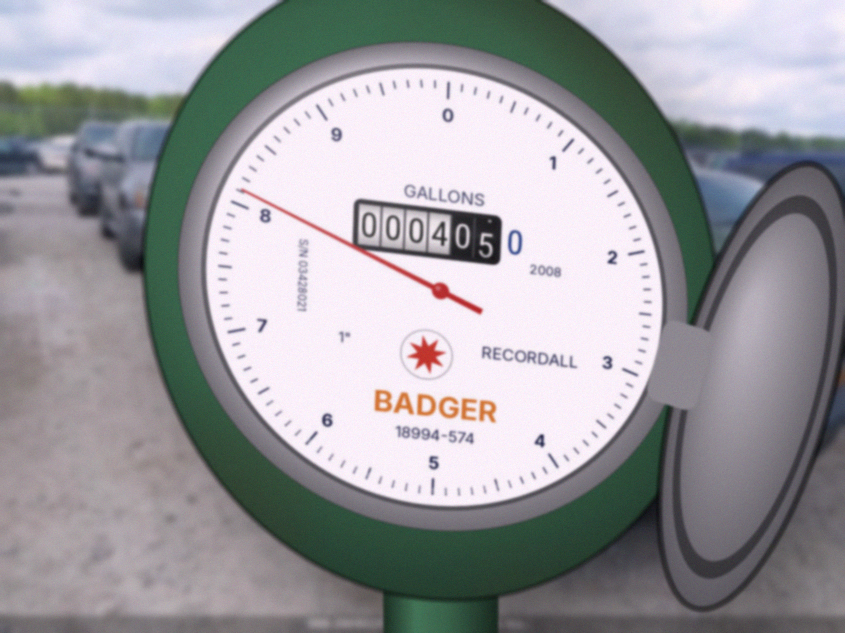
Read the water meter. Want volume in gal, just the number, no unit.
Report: 4048.1
